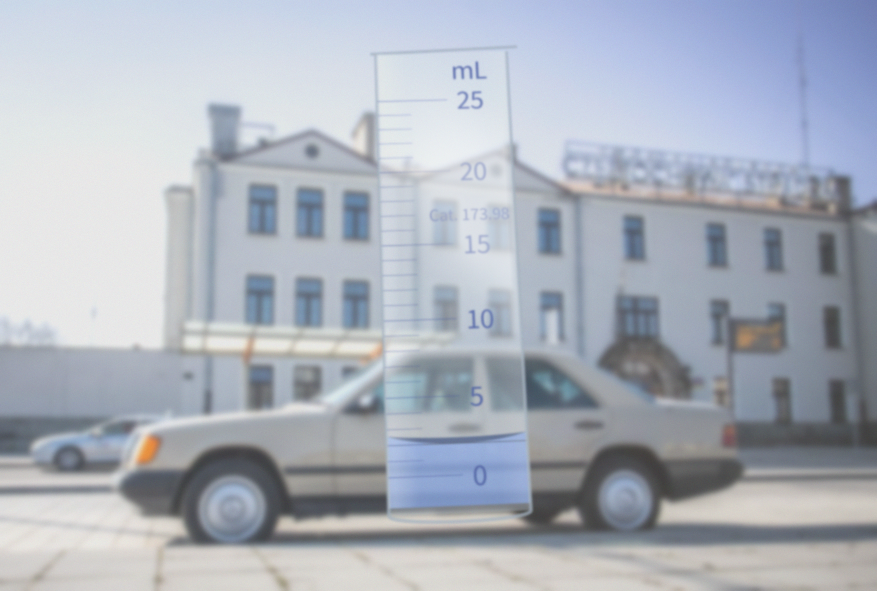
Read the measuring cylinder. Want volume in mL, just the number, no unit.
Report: 2
